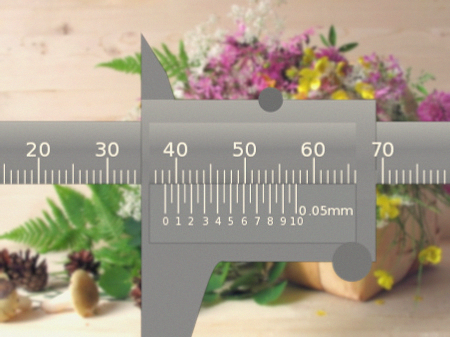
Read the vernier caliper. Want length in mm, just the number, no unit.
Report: 38.4
